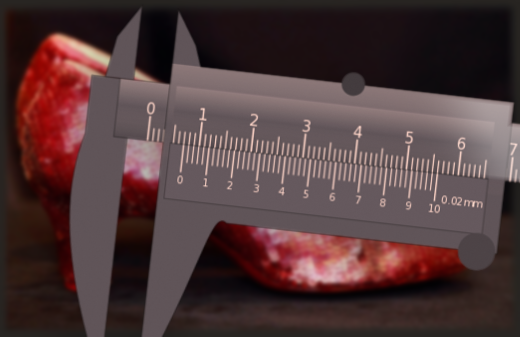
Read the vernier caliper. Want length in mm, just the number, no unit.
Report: 7.0
